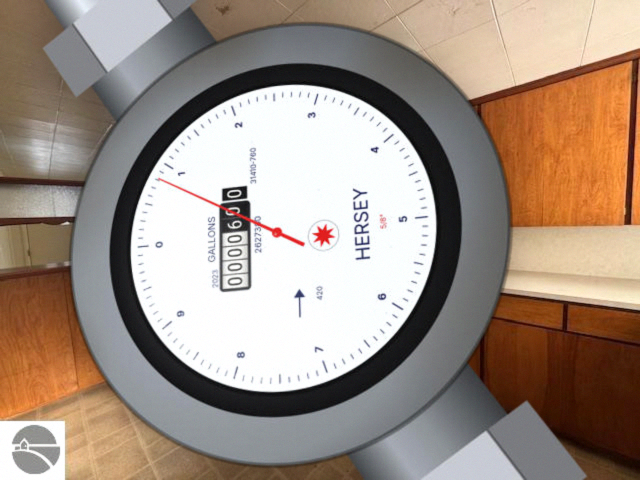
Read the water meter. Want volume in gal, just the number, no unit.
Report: 600.8
